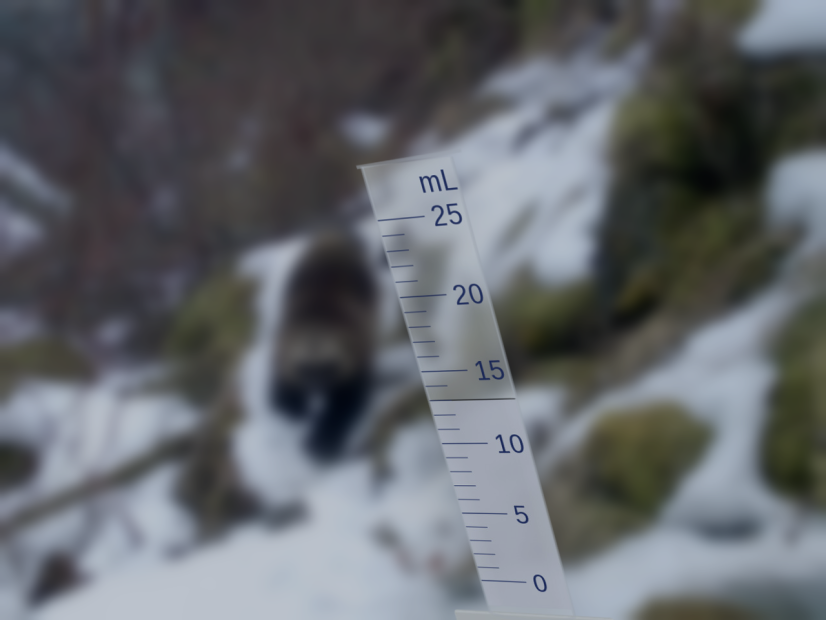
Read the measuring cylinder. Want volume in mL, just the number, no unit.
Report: 13
